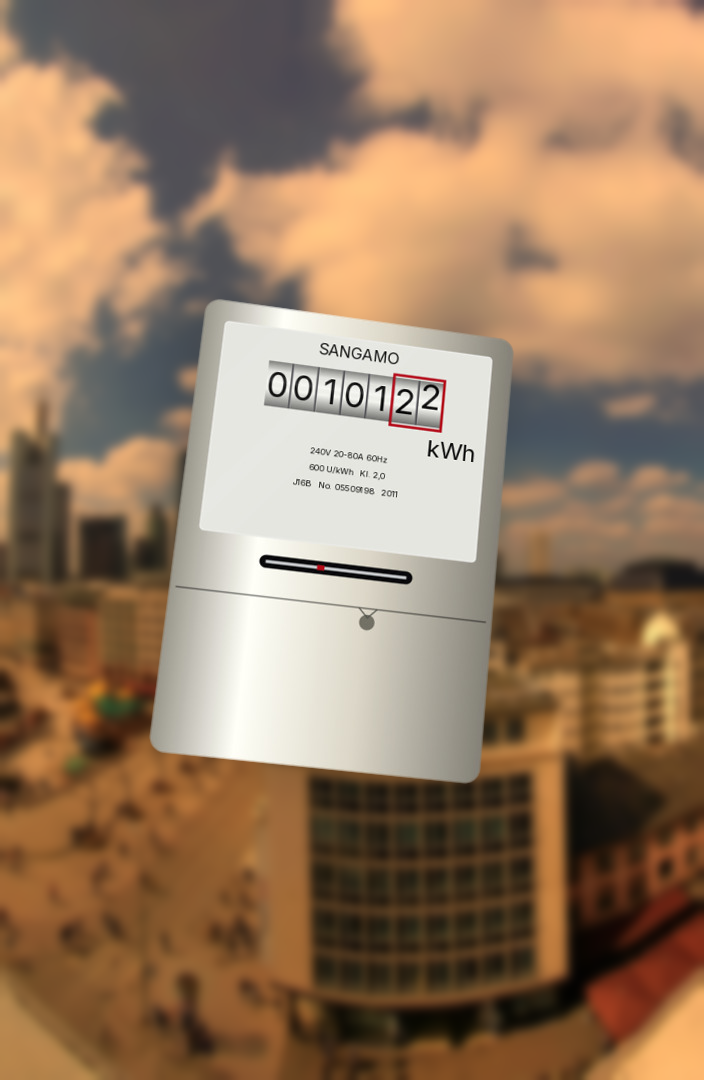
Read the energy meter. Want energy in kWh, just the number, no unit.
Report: 101.22
